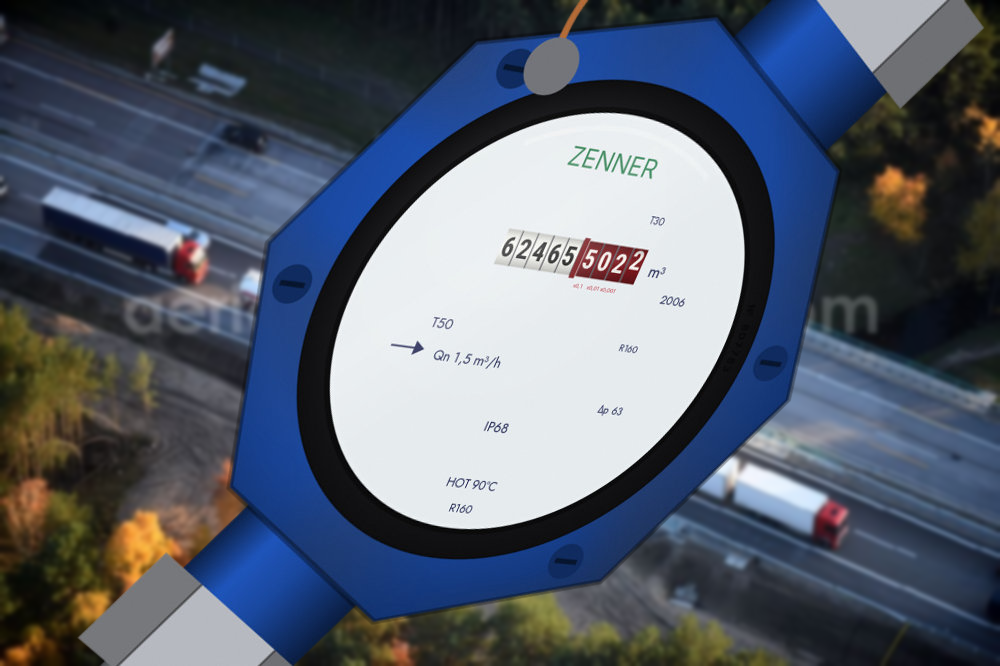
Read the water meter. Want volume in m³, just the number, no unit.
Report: 62465.5022
